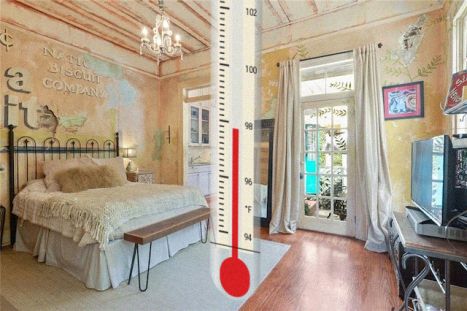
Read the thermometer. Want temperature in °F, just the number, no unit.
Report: 97.8
